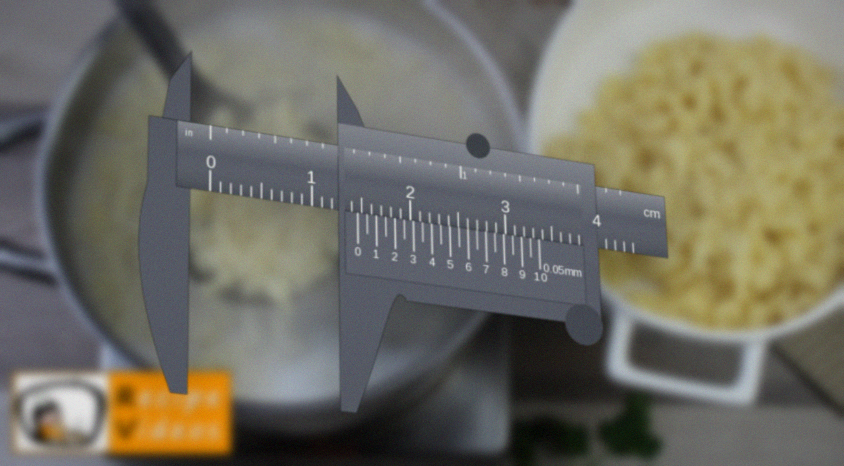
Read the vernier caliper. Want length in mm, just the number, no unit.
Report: 14.6
